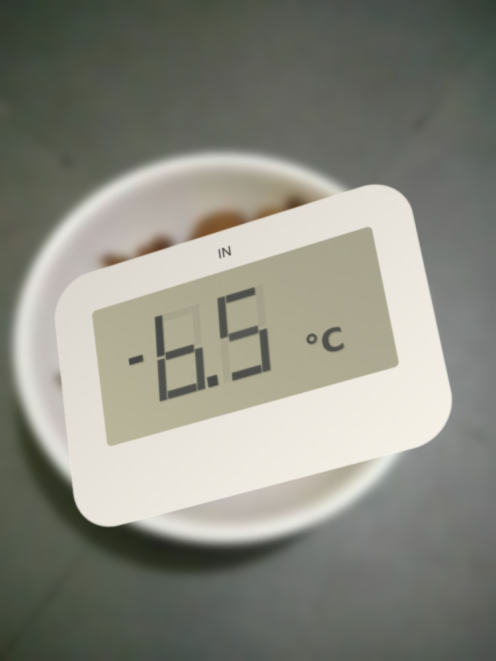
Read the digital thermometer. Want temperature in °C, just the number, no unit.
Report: -6.5
